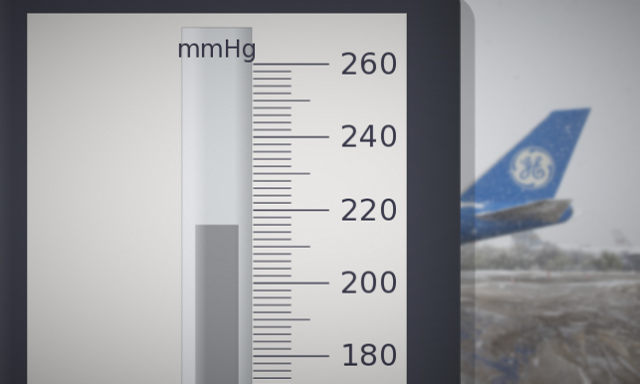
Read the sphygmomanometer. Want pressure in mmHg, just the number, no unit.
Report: 216
